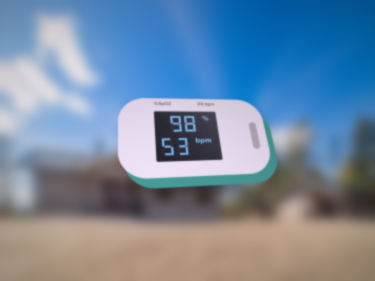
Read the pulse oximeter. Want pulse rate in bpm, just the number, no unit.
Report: 53
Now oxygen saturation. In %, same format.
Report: 98
